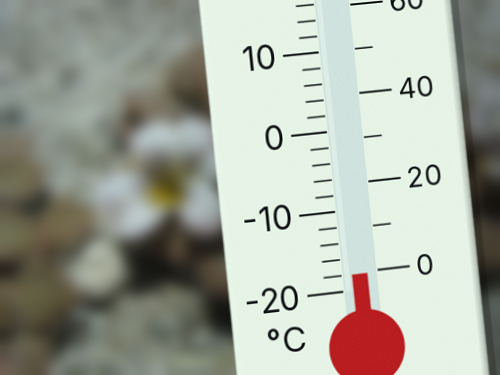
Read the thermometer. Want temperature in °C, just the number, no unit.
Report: -18
